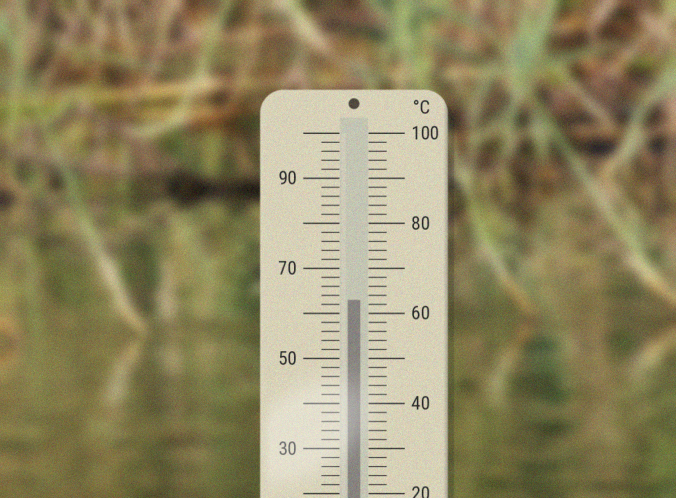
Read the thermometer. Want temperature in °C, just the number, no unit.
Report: 63
